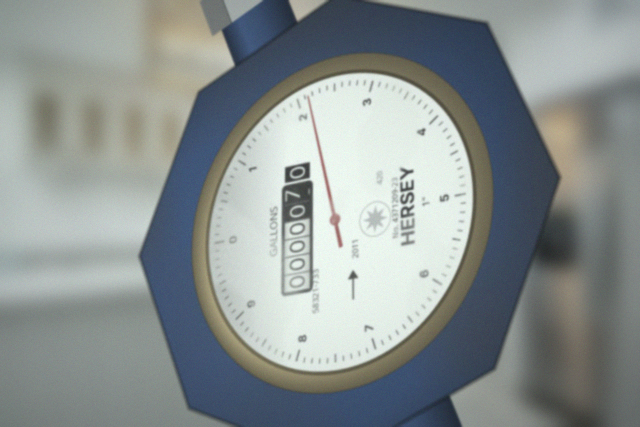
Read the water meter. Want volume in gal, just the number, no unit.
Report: 72.1
